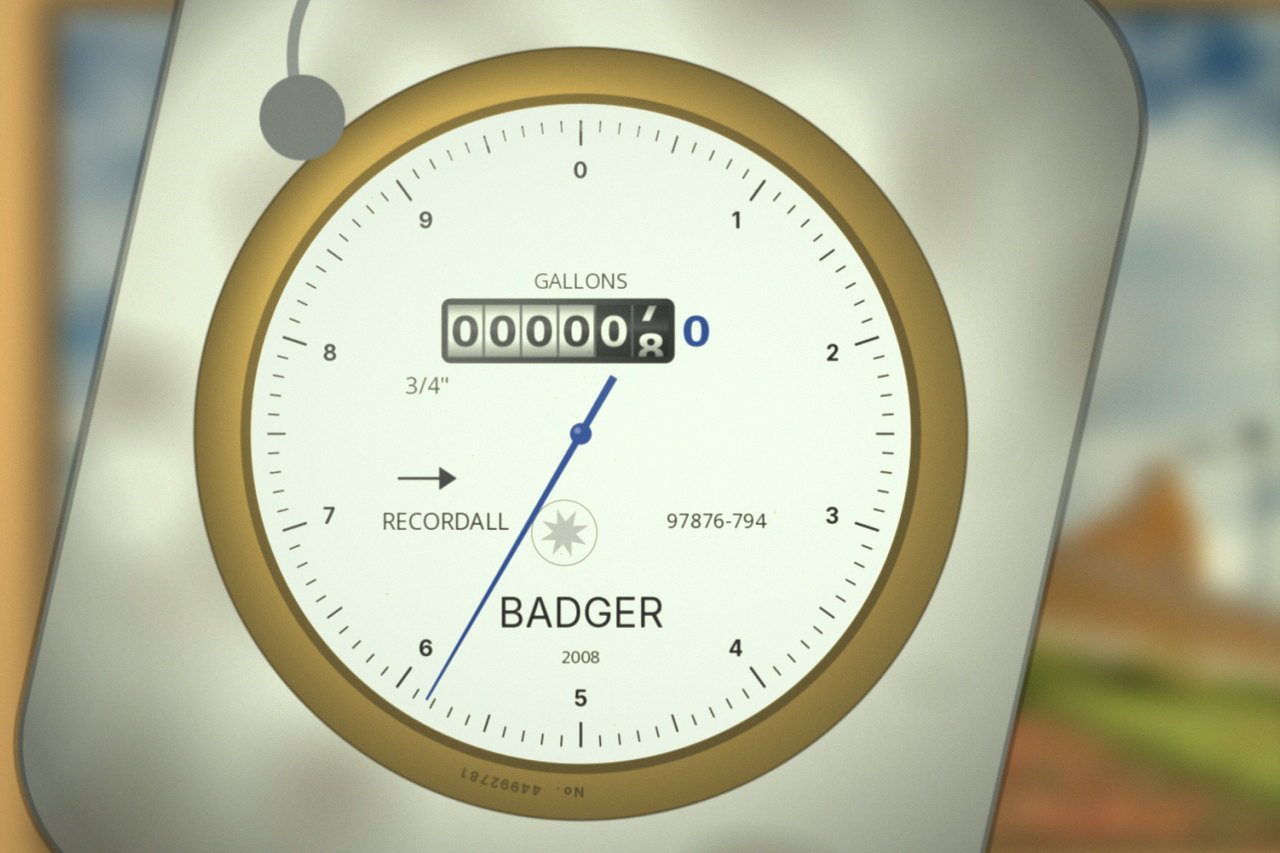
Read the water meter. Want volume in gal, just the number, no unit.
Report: 75.8
